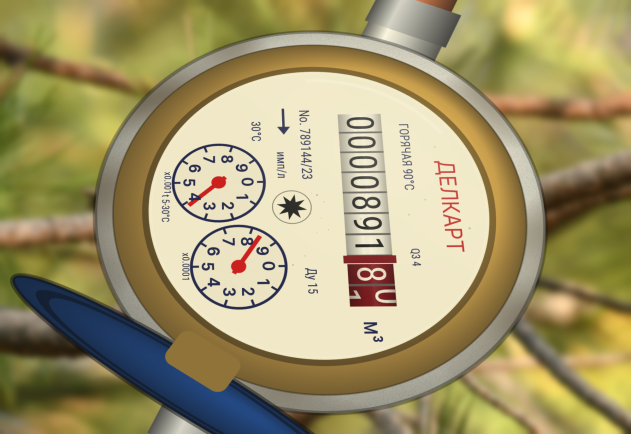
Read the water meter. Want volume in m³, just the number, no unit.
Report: 891.8038
